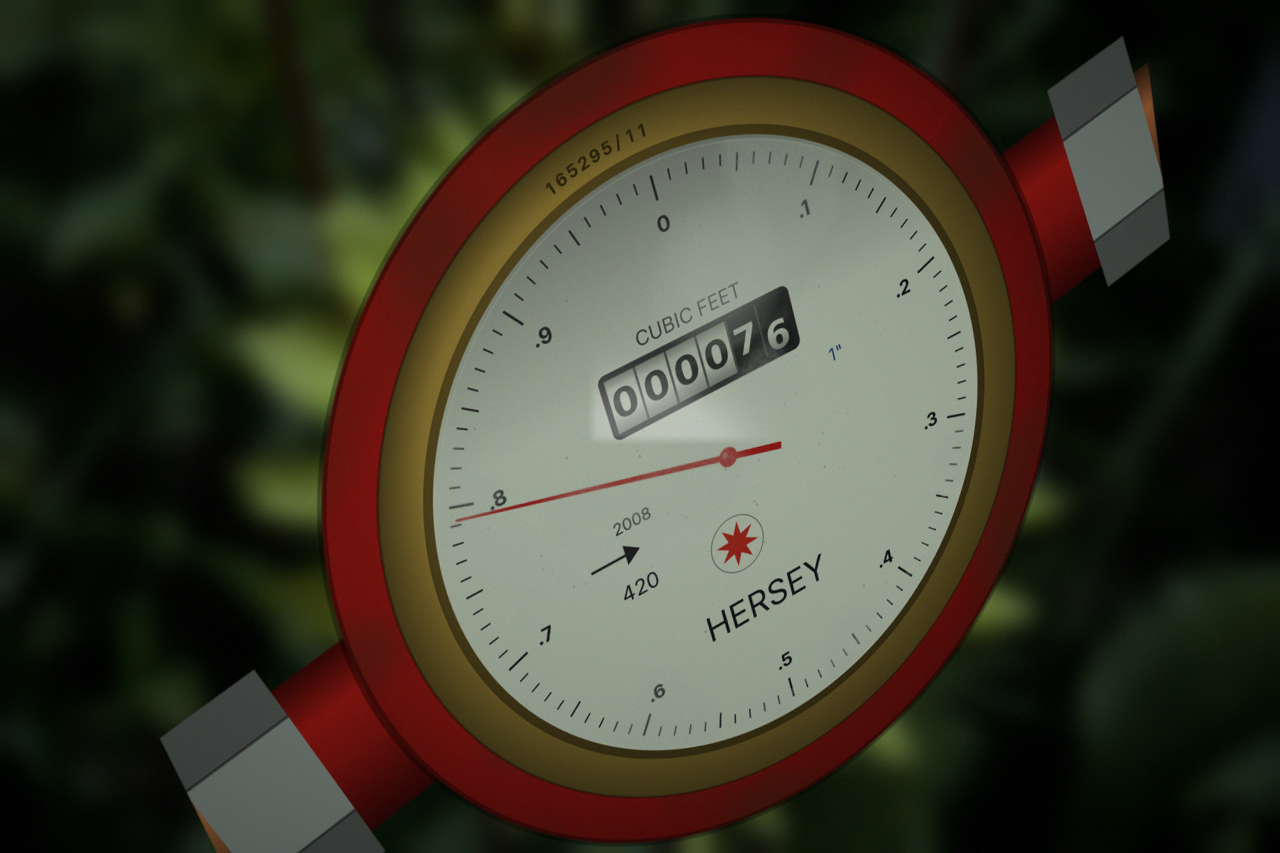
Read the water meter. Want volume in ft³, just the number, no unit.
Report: 75.79
